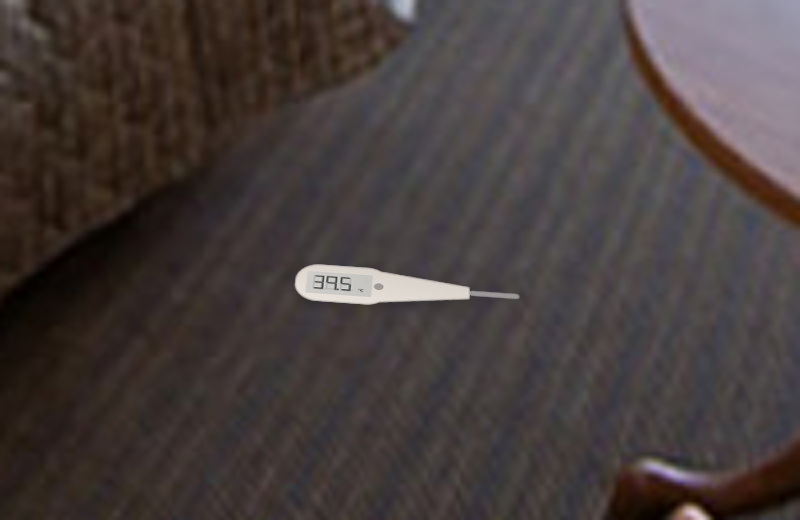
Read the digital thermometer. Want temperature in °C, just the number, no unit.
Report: 39.5
